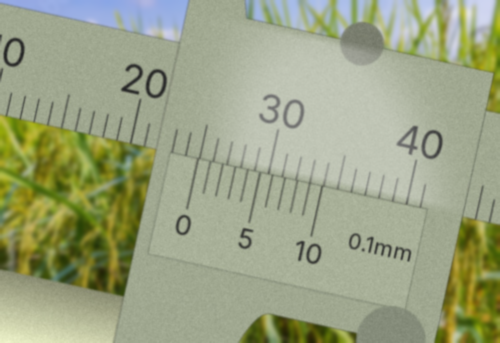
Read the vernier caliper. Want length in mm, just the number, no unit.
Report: 24.9
